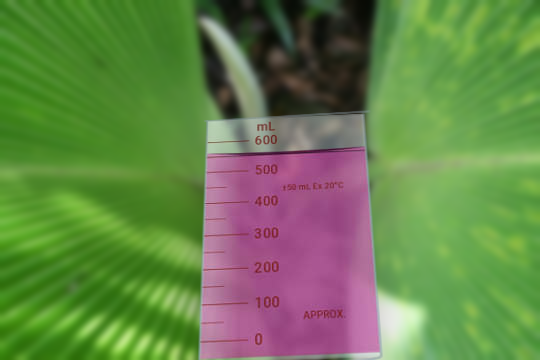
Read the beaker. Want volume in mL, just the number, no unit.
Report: 550
